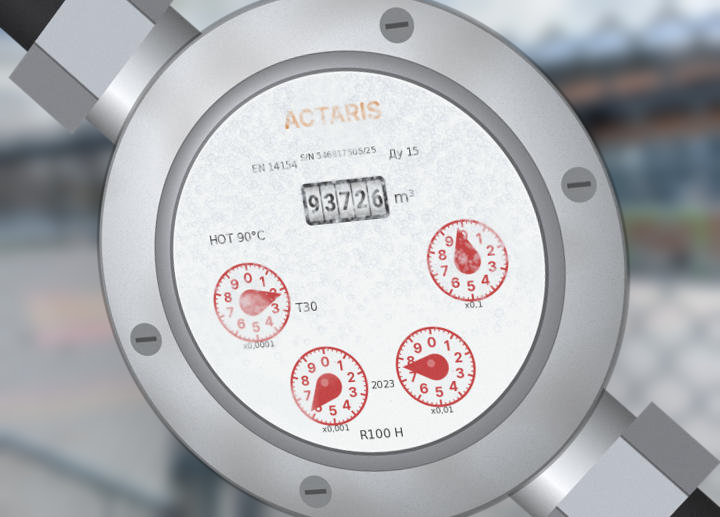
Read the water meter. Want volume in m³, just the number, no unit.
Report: 93725.9762
